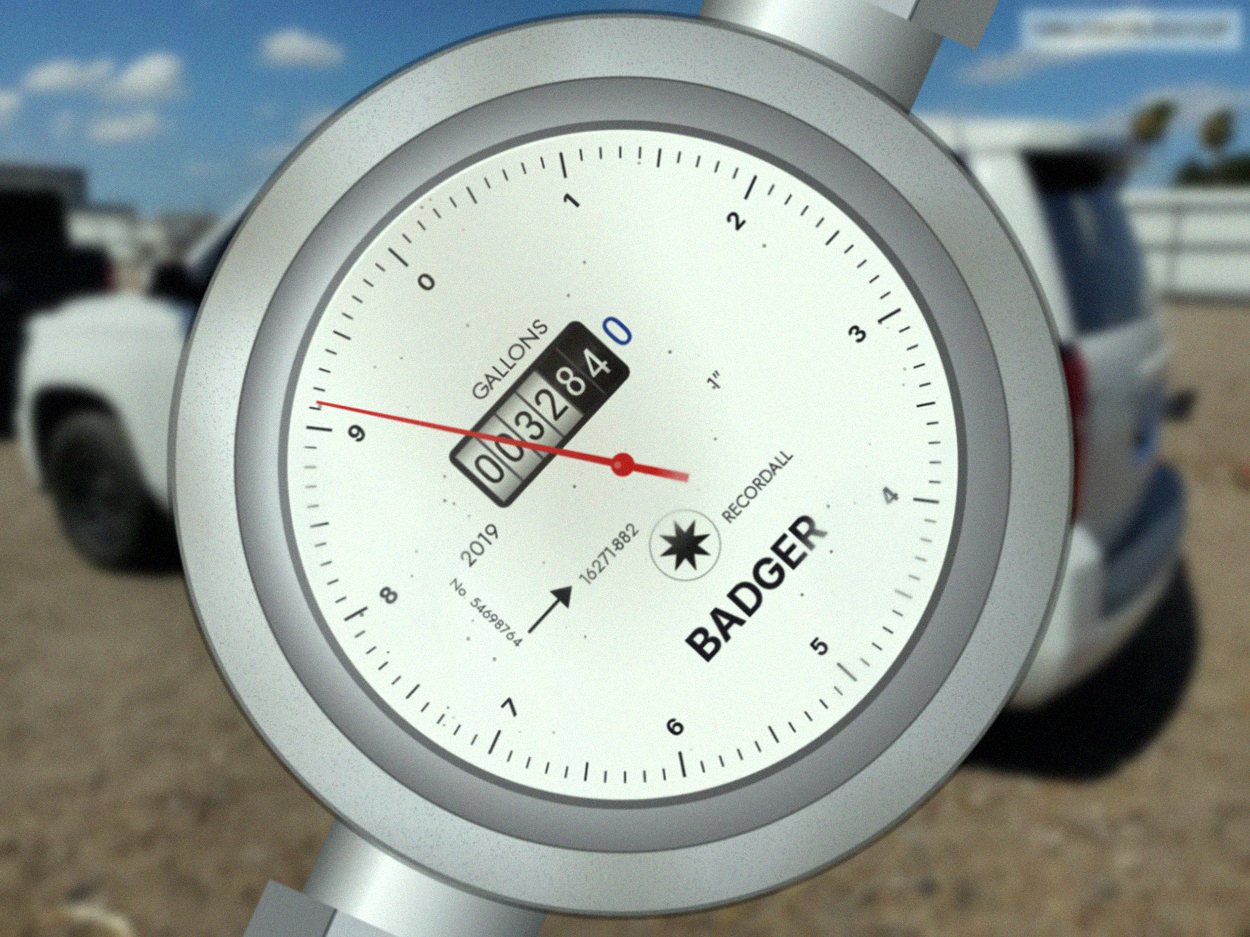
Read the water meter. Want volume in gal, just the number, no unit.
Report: 32839.1
